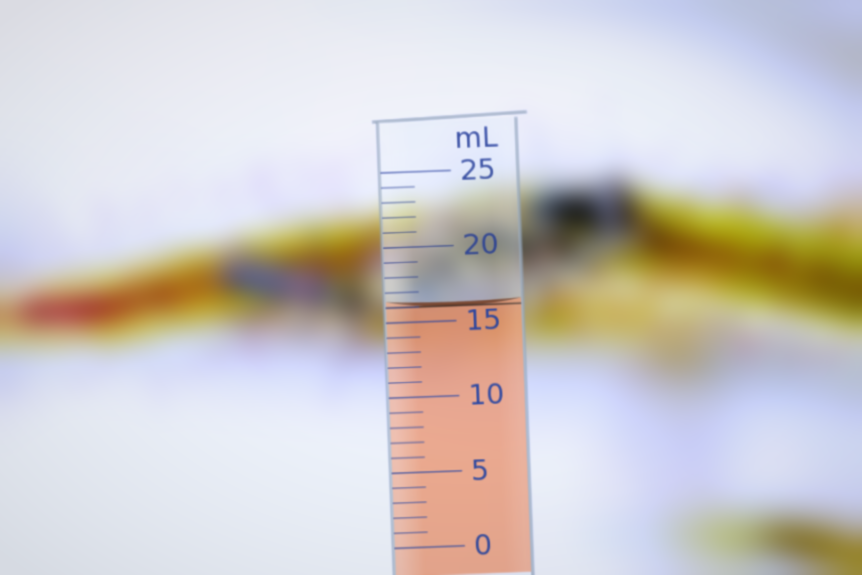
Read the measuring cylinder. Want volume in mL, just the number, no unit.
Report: 16
